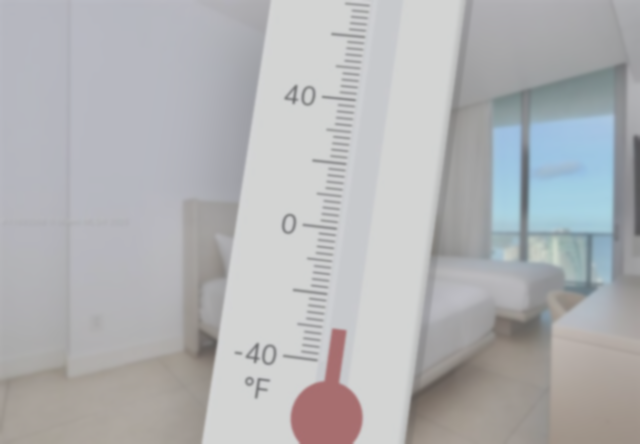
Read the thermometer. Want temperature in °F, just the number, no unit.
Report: -30
